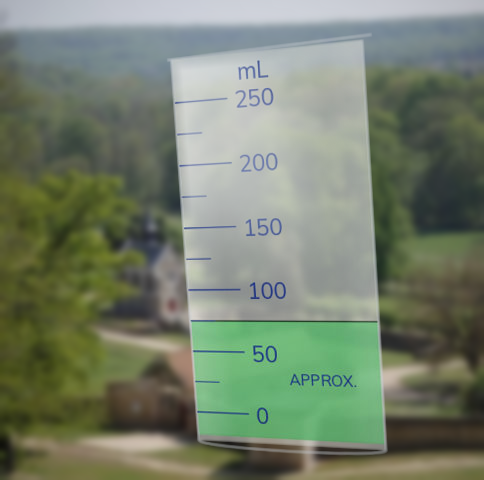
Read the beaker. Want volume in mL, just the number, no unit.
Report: 75
